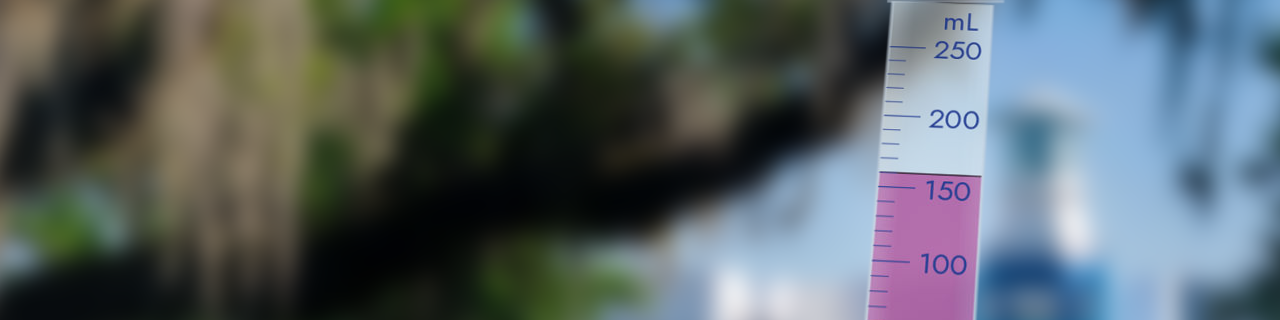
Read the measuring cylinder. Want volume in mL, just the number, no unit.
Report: 160
